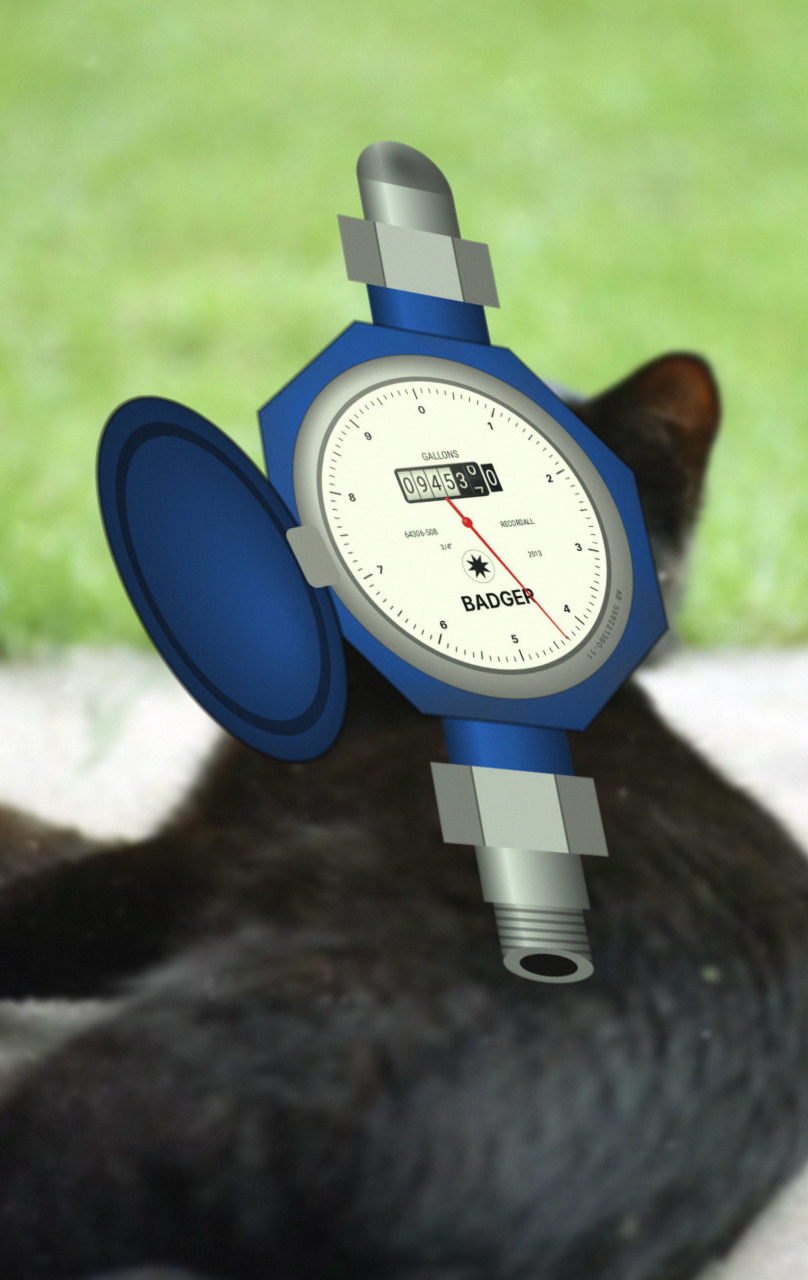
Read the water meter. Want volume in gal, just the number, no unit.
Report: 945364.3
